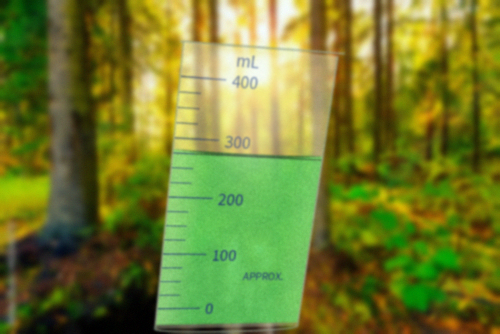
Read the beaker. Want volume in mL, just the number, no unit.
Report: 275
